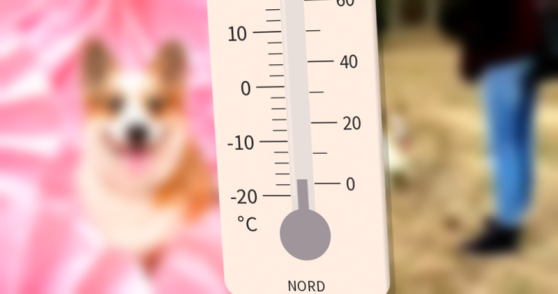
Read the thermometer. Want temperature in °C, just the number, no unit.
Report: -17
